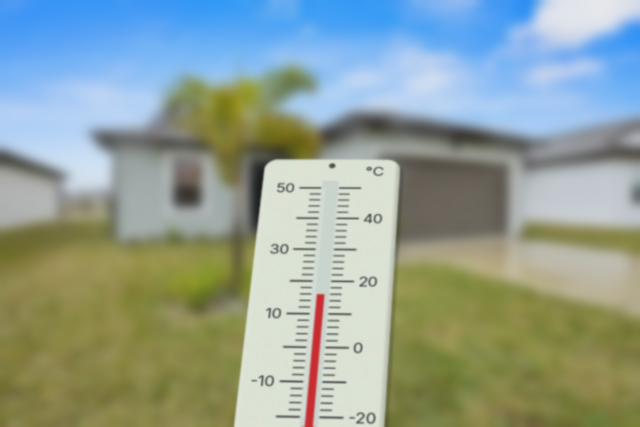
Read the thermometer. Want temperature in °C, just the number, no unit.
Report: 16
